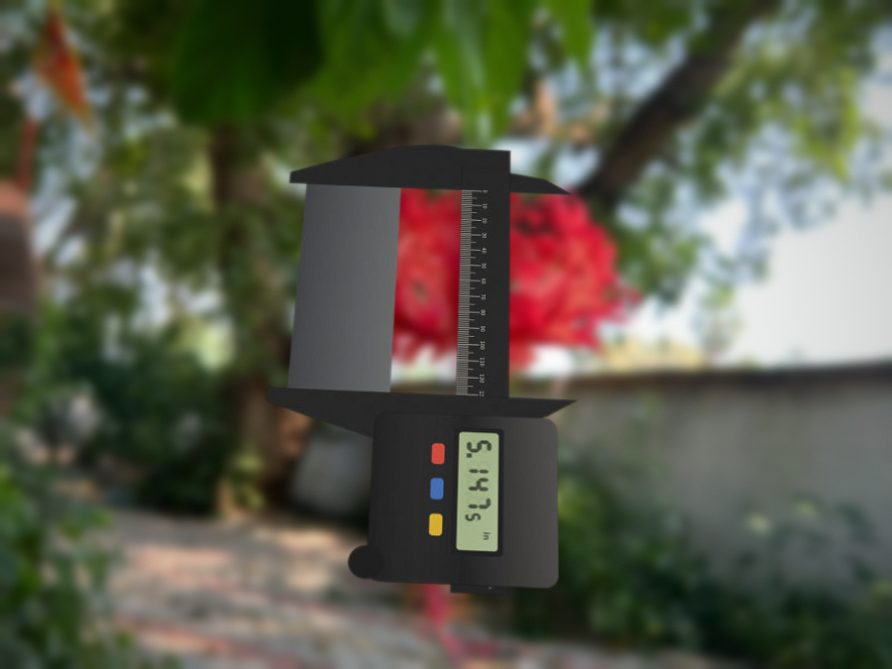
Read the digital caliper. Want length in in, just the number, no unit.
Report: 5.1475
